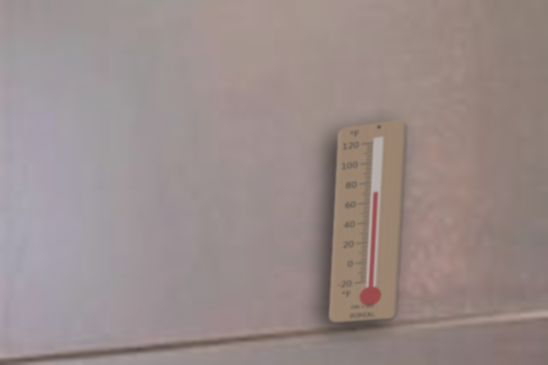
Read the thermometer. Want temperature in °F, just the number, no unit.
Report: 70
